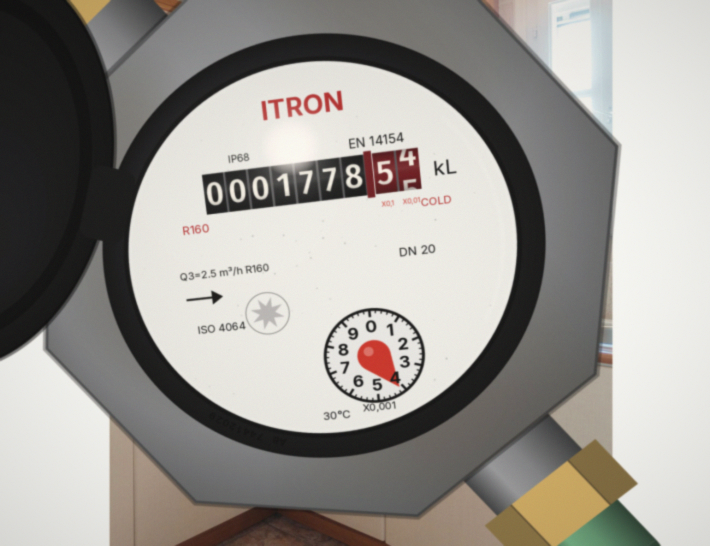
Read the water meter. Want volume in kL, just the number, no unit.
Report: 1778.544
